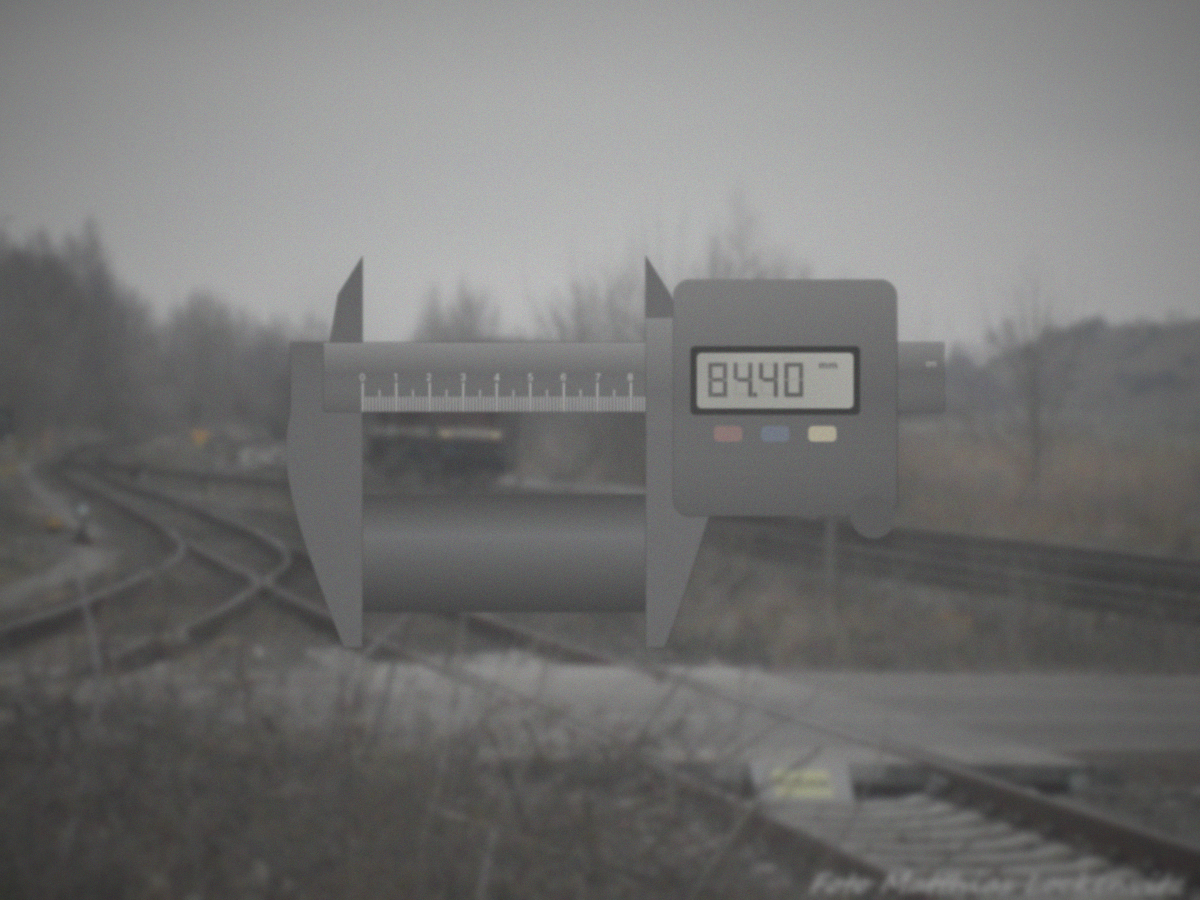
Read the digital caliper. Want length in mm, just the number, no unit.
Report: 84.40
